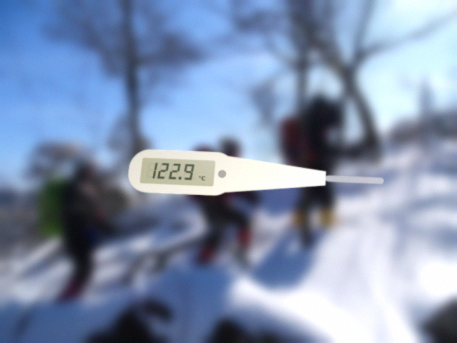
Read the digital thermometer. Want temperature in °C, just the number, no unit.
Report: 122.9
